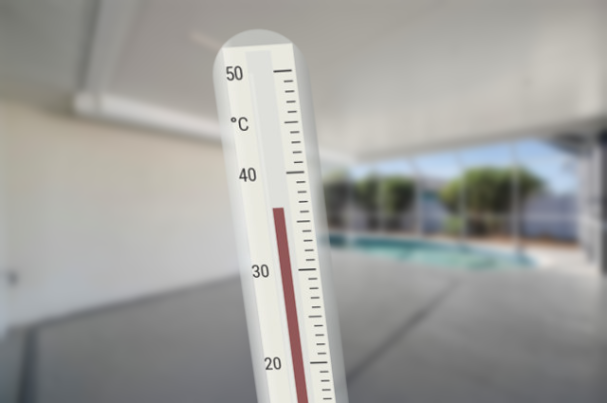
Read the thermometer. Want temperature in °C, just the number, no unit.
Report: 36.5
